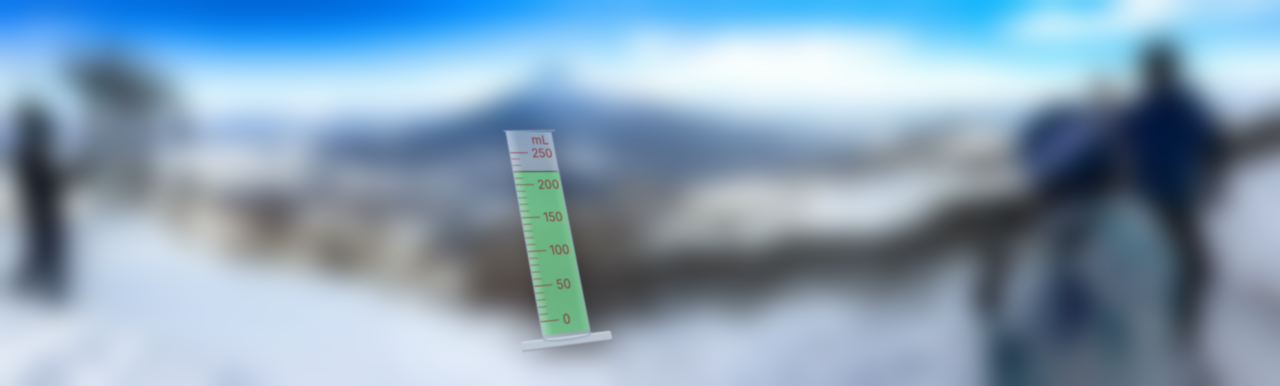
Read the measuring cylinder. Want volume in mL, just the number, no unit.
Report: 220
